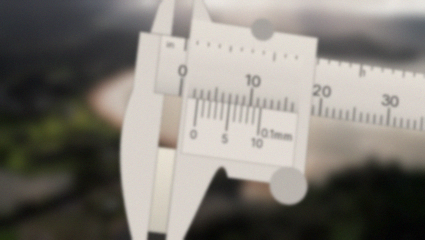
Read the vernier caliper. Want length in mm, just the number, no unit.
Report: 2.5
